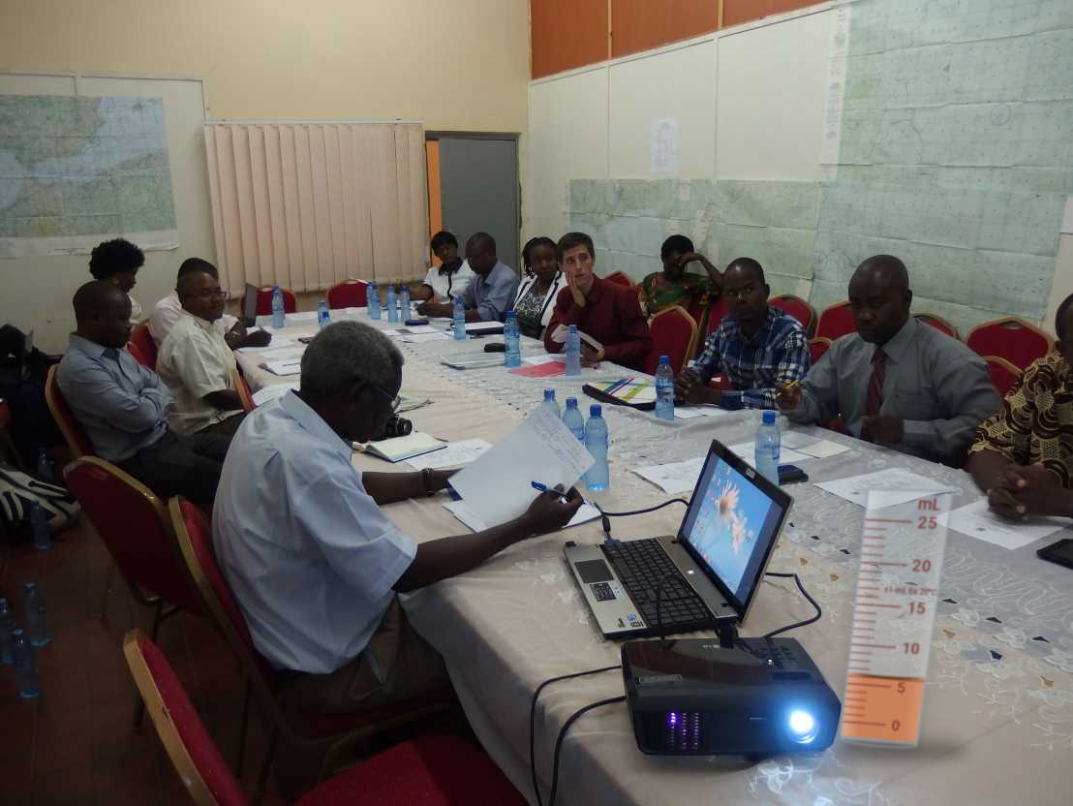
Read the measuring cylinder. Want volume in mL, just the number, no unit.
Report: 6
